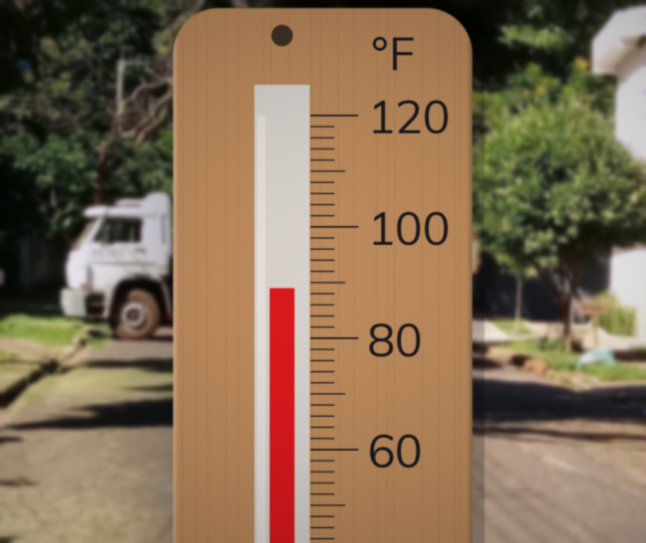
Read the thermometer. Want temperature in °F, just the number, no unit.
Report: 89
